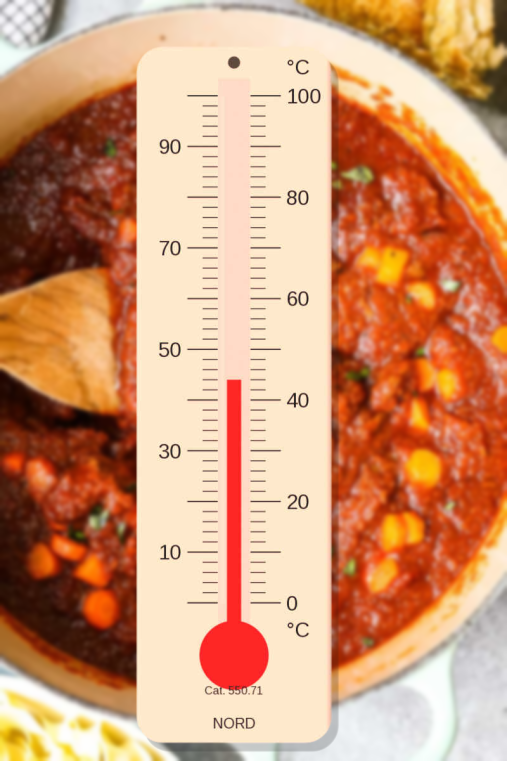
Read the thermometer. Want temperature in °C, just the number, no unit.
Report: 44
